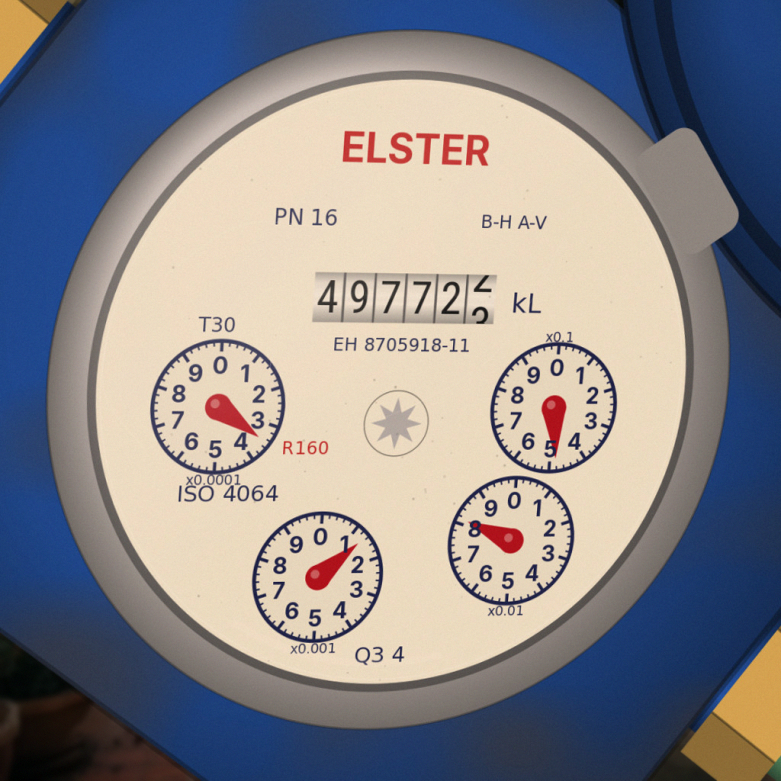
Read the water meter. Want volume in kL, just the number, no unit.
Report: 497722.4813
